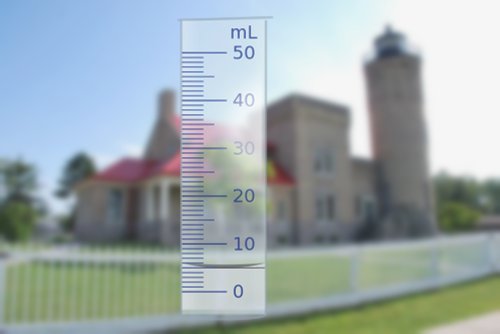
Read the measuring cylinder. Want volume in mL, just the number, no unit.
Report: 5
